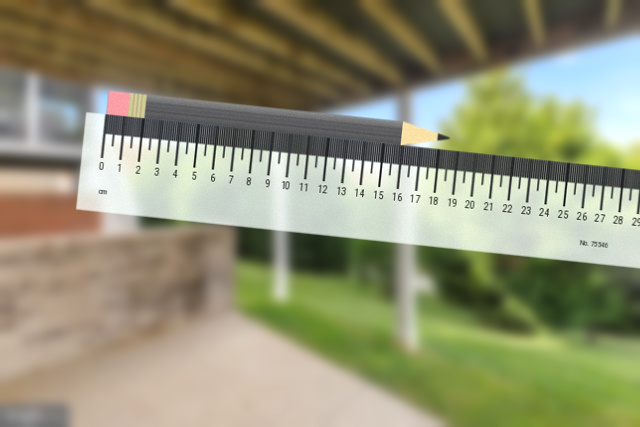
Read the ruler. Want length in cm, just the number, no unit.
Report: 18.5
